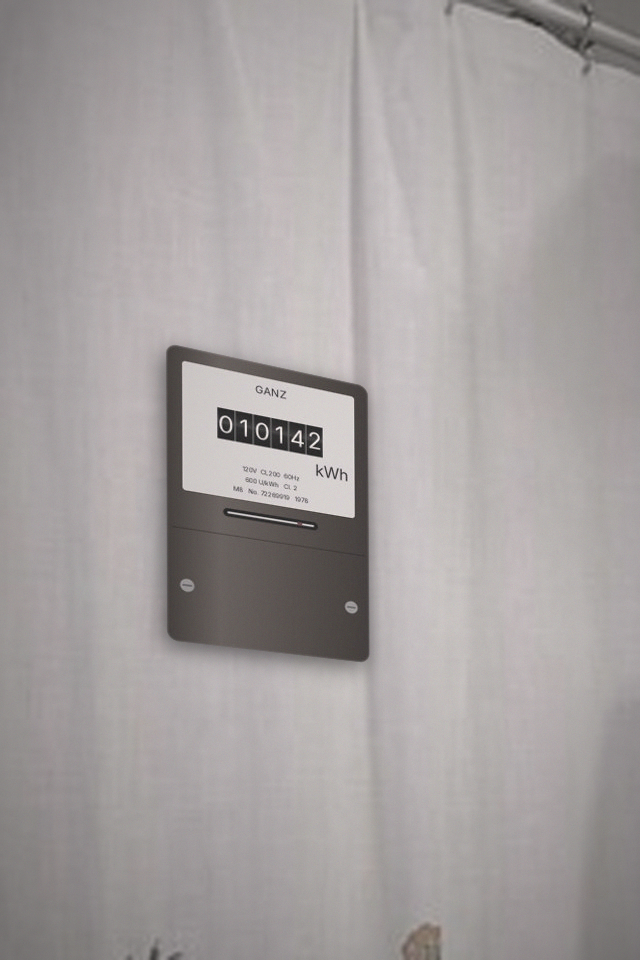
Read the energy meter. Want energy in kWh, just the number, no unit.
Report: 10142
